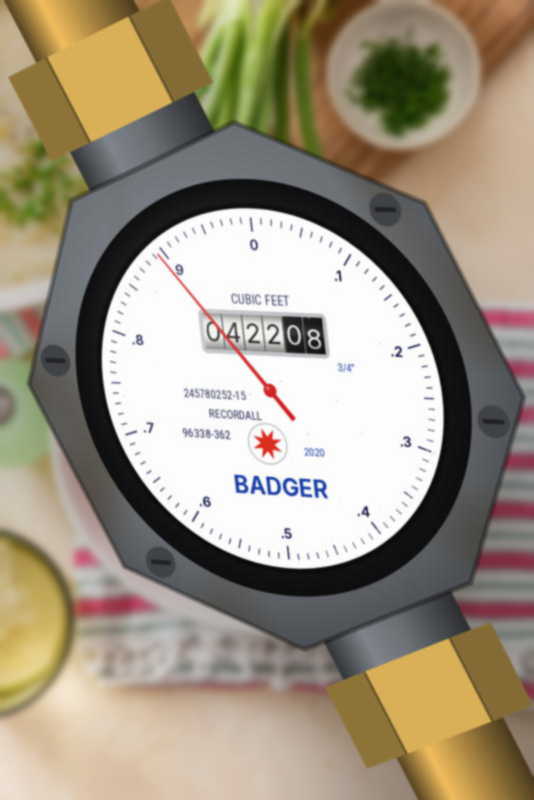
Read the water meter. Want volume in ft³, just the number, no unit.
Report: 42207.89
